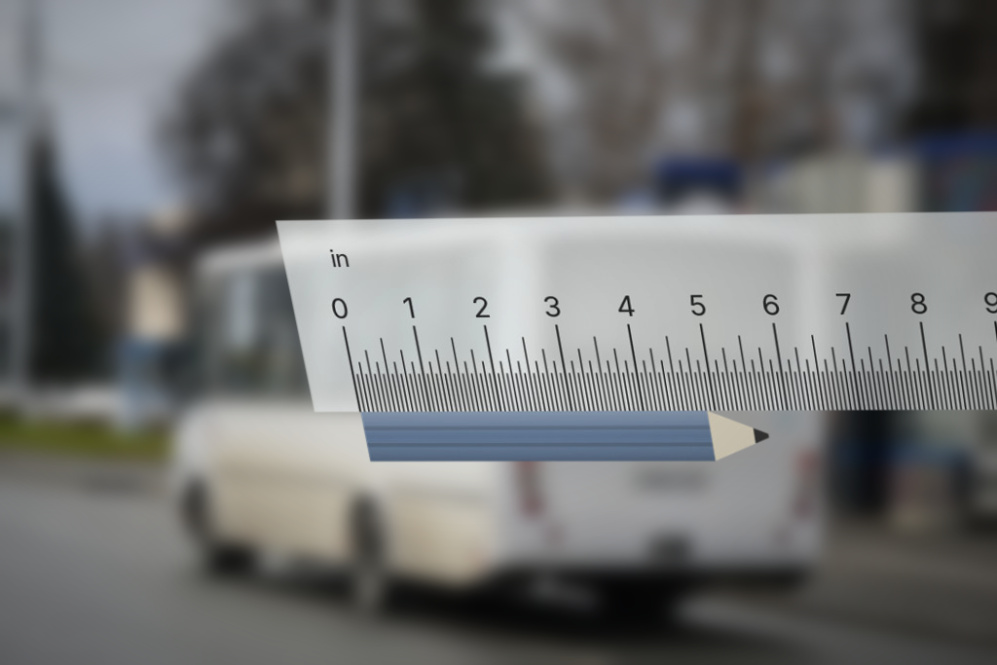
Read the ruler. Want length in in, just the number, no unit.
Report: 5.6875
